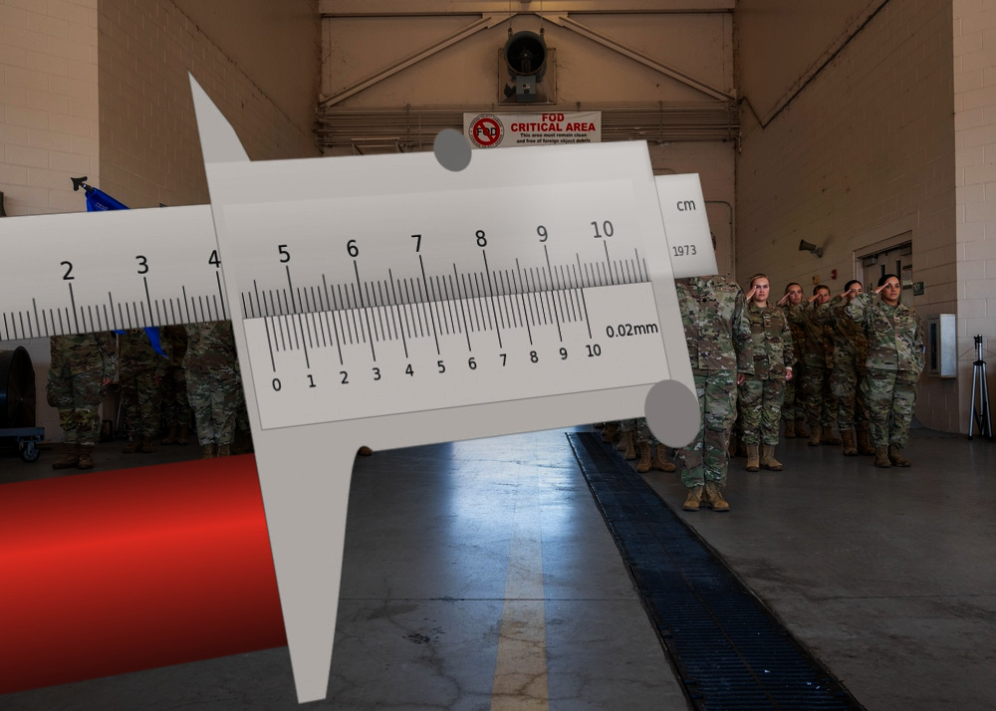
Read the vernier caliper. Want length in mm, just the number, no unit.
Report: 45.6
